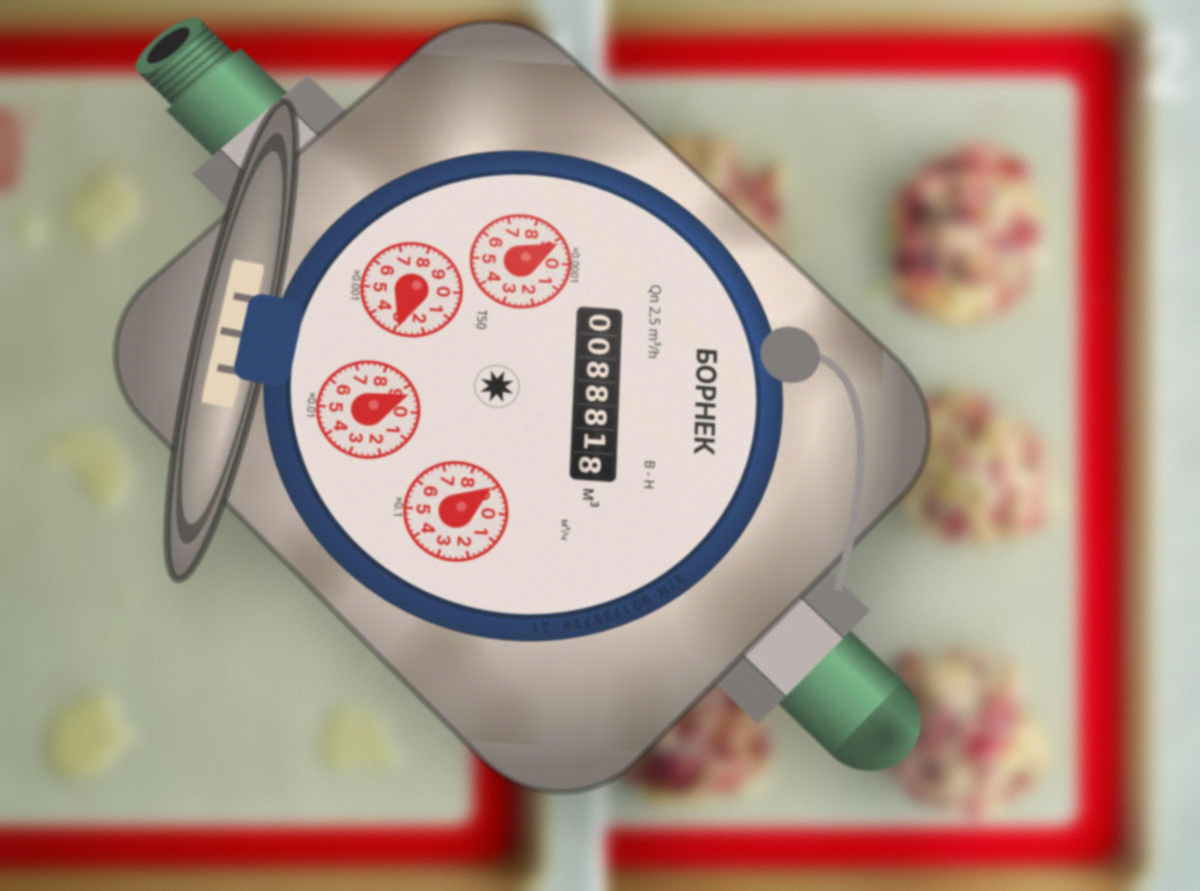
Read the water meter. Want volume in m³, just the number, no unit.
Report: 88817.8929
